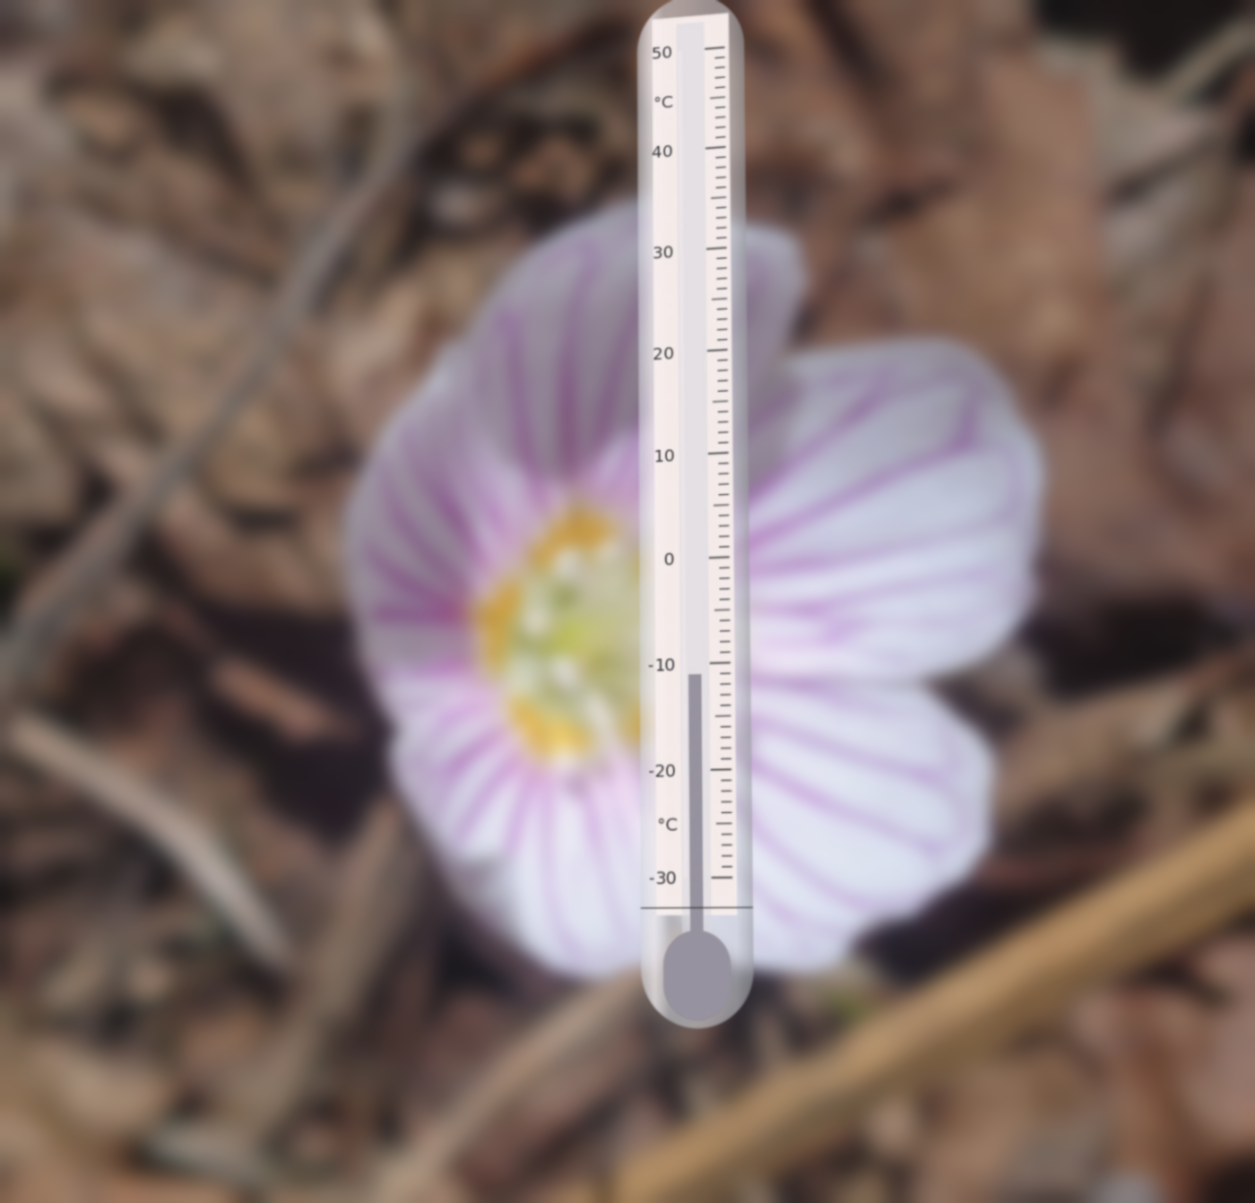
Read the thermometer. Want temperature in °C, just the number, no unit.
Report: -11
